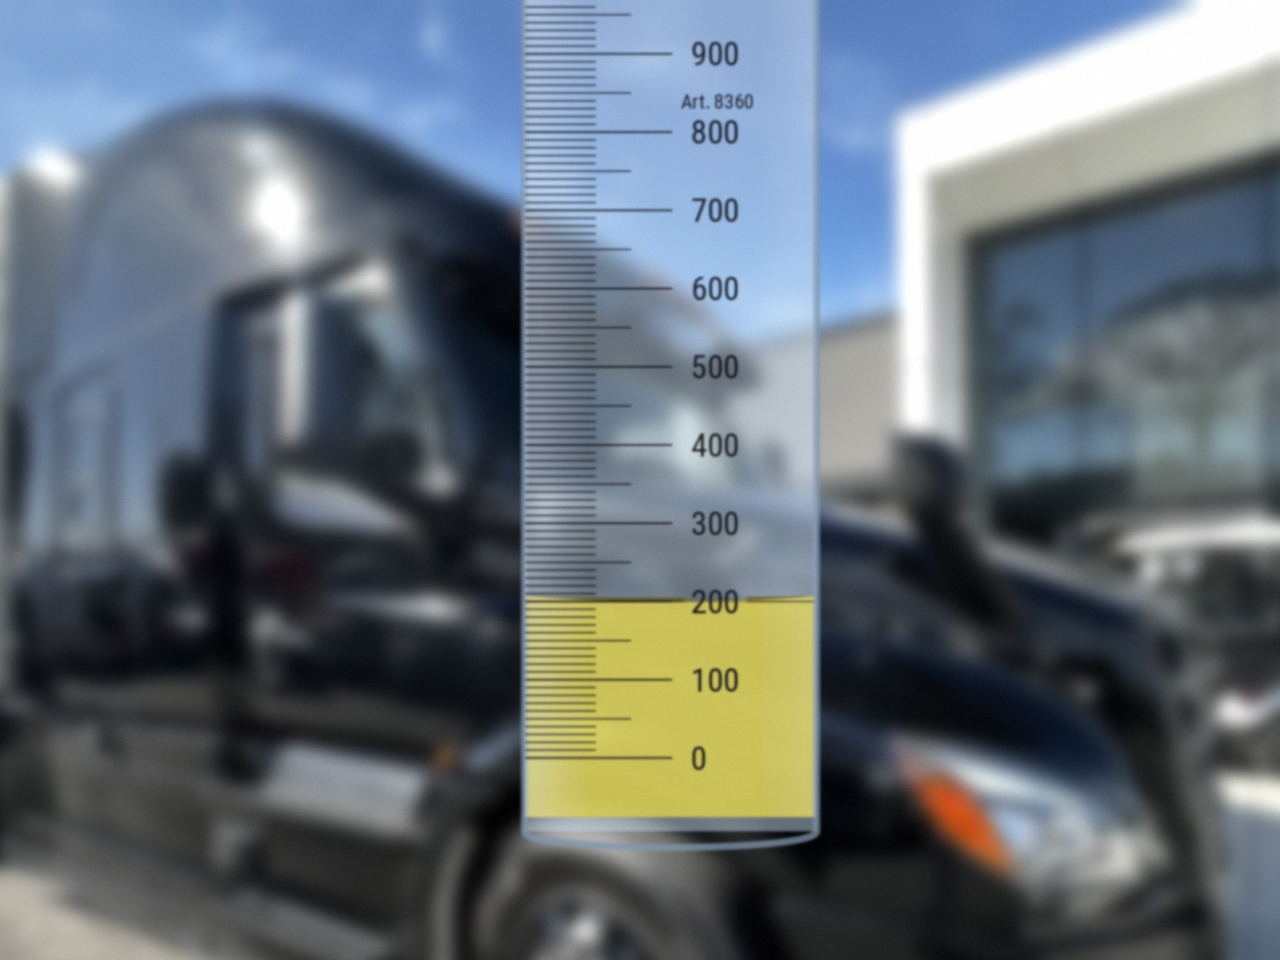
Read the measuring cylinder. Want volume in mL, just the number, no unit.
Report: 200
